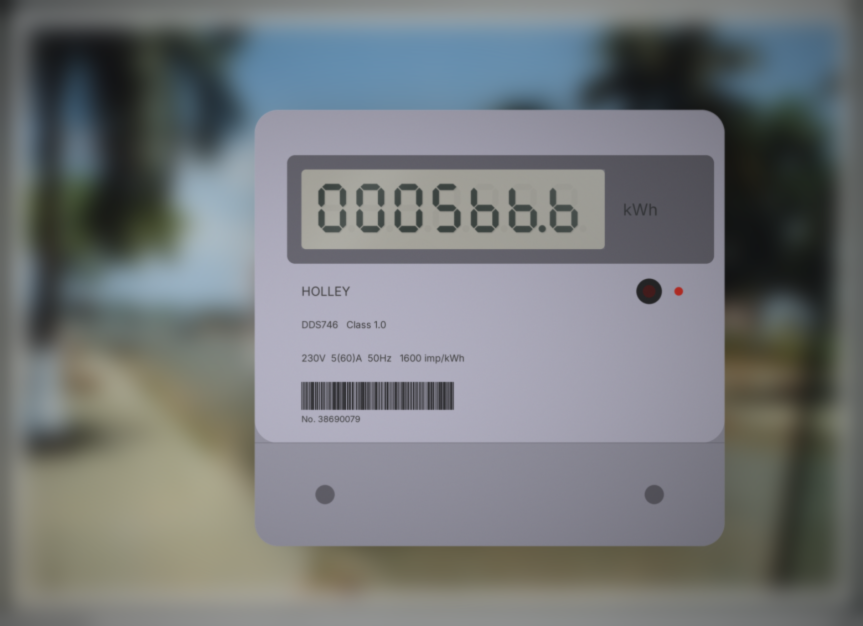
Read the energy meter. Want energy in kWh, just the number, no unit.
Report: 566.6
